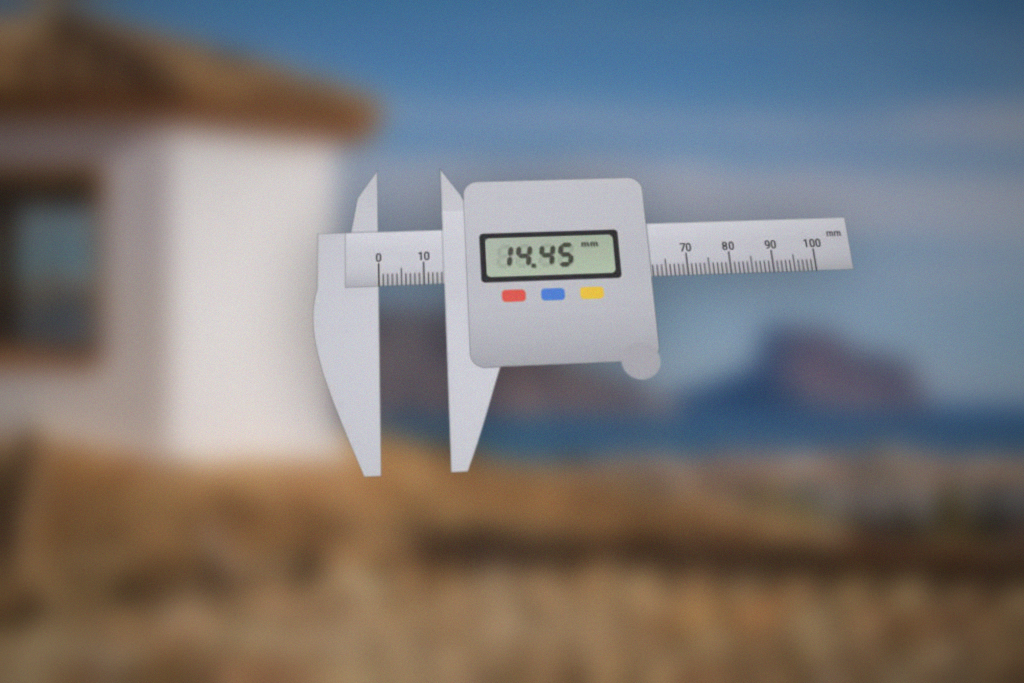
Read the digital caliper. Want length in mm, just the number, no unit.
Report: 14.45
